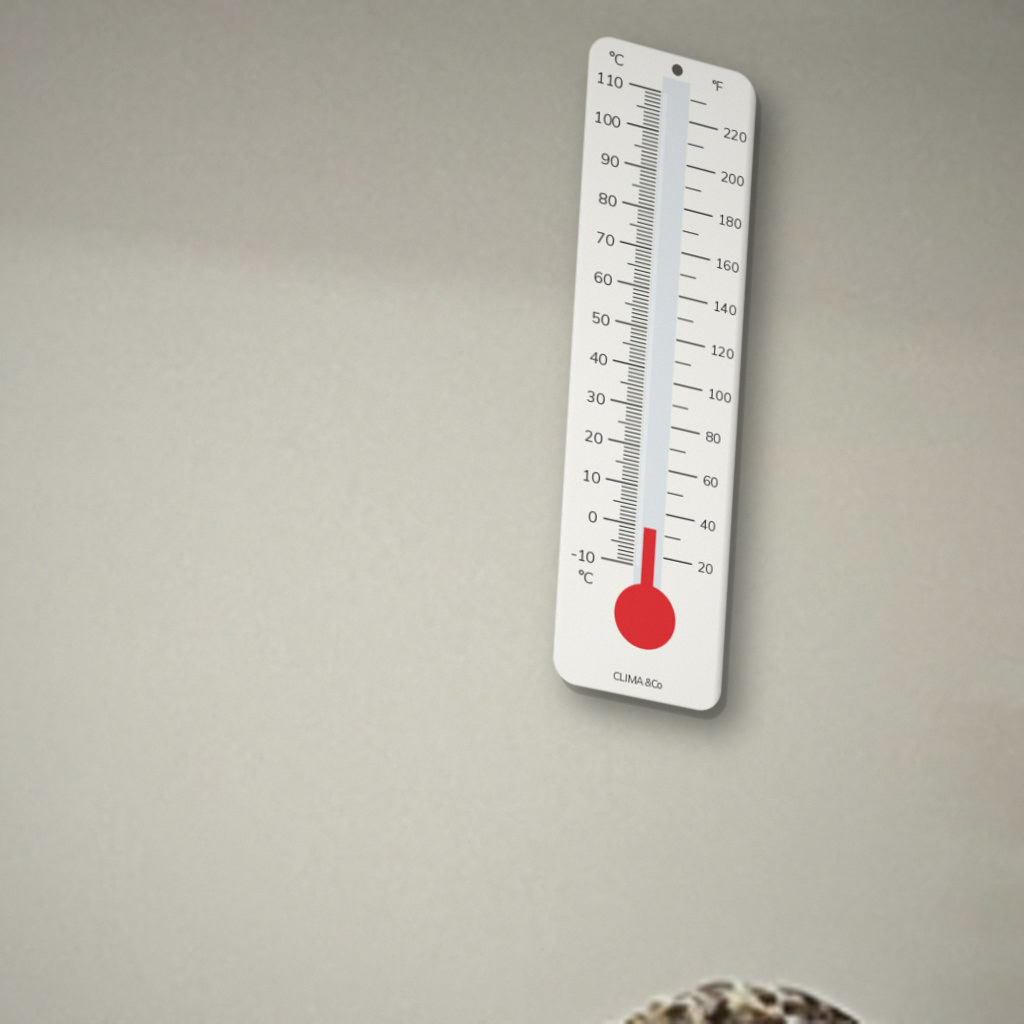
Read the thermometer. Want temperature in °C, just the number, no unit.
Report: 0
